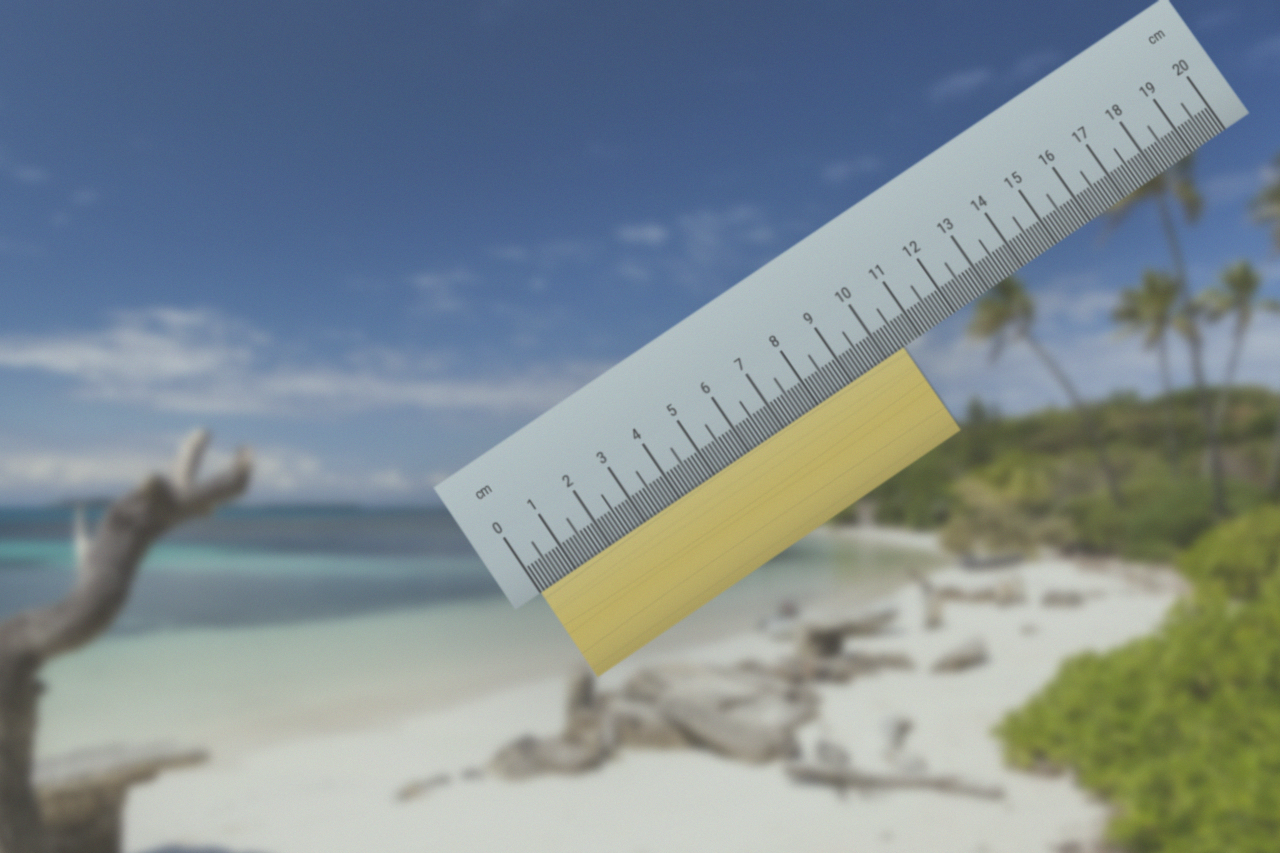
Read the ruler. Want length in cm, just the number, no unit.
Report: 10.5
